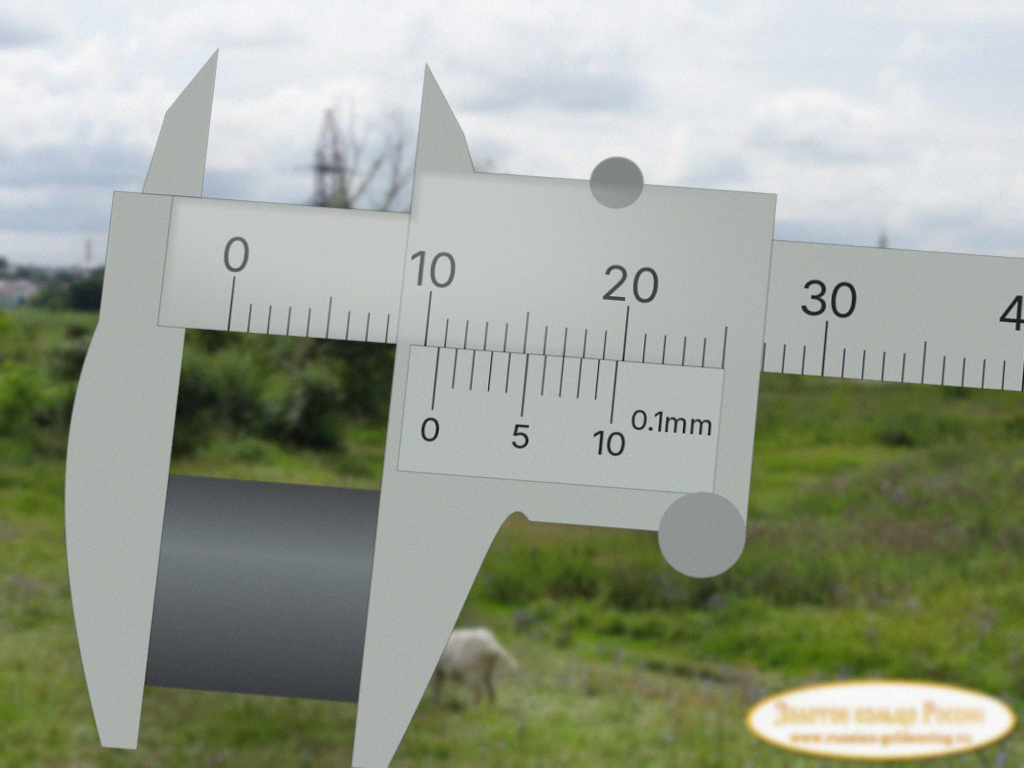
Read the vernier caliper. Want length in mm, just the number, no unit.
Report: 10.7
